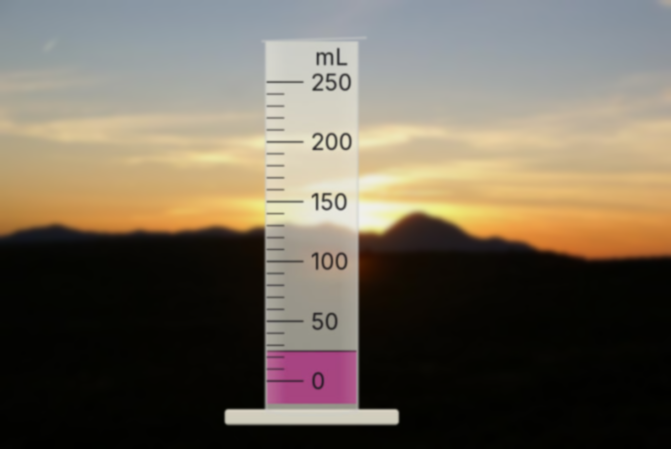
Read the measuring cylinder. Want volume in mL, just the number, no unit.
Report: 25
